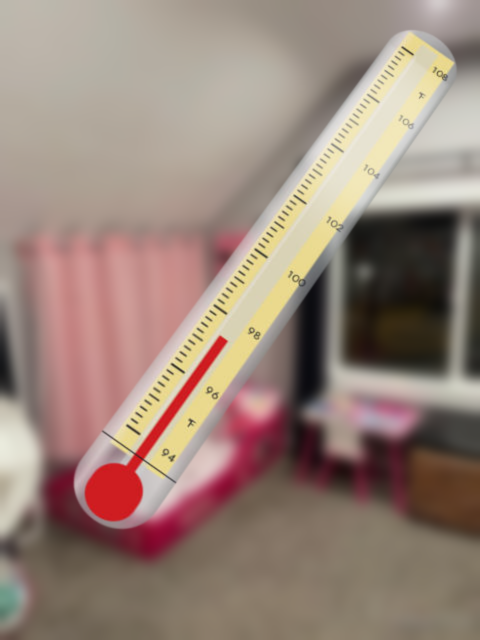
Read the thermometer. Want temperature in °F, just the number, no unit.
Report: 97.4
